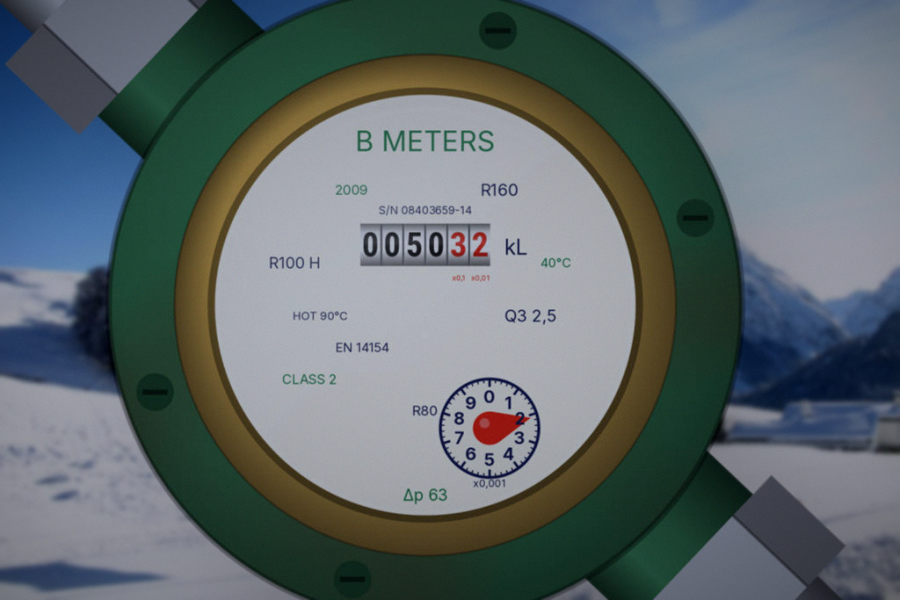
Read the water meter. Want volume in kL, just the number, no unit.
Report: 50.322
